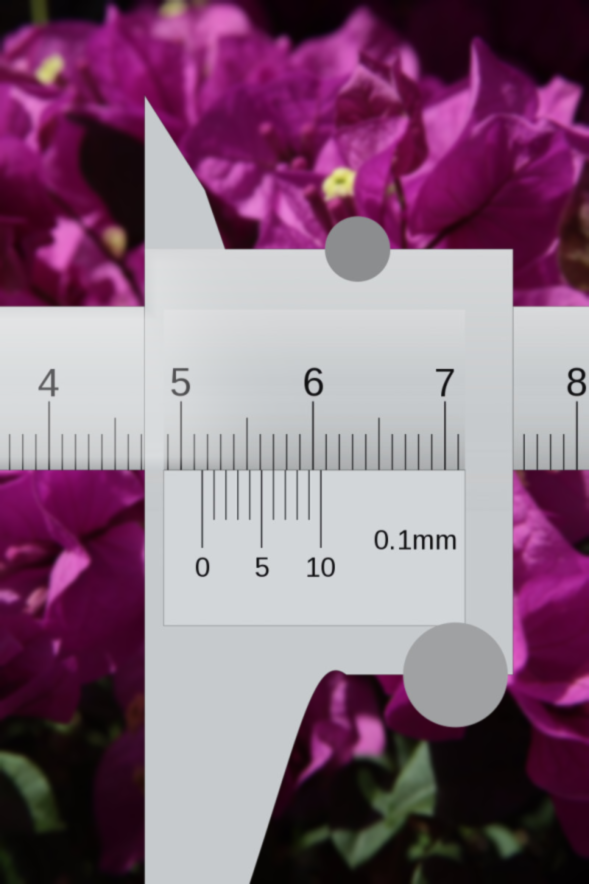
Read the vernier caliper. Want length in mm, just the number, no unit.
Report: 51.6
